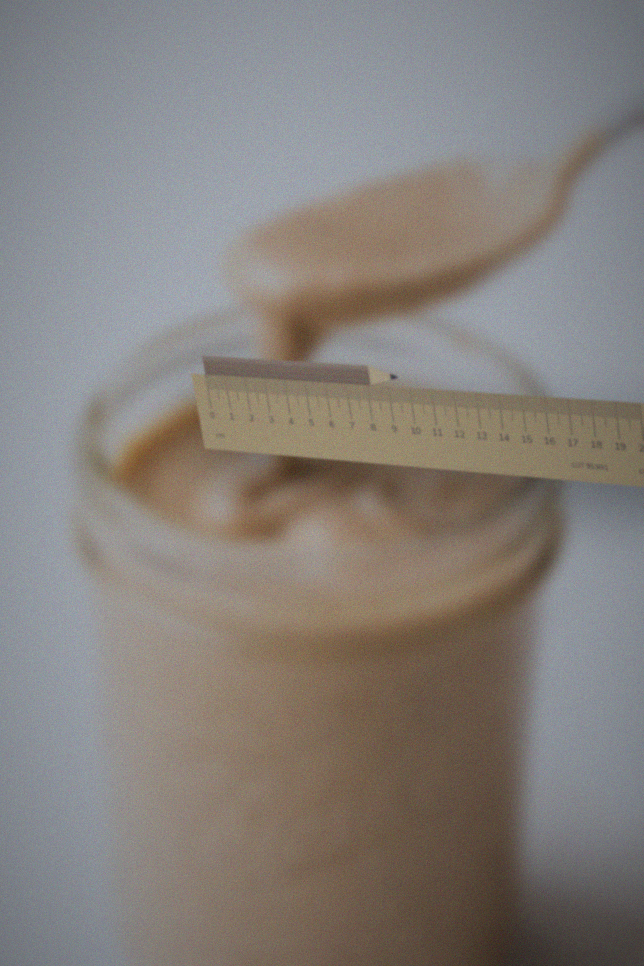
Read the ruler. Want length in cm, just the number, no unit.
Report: 9.5
